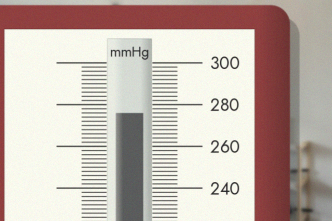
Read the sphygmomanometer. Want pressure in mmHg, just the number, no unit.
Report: 276
